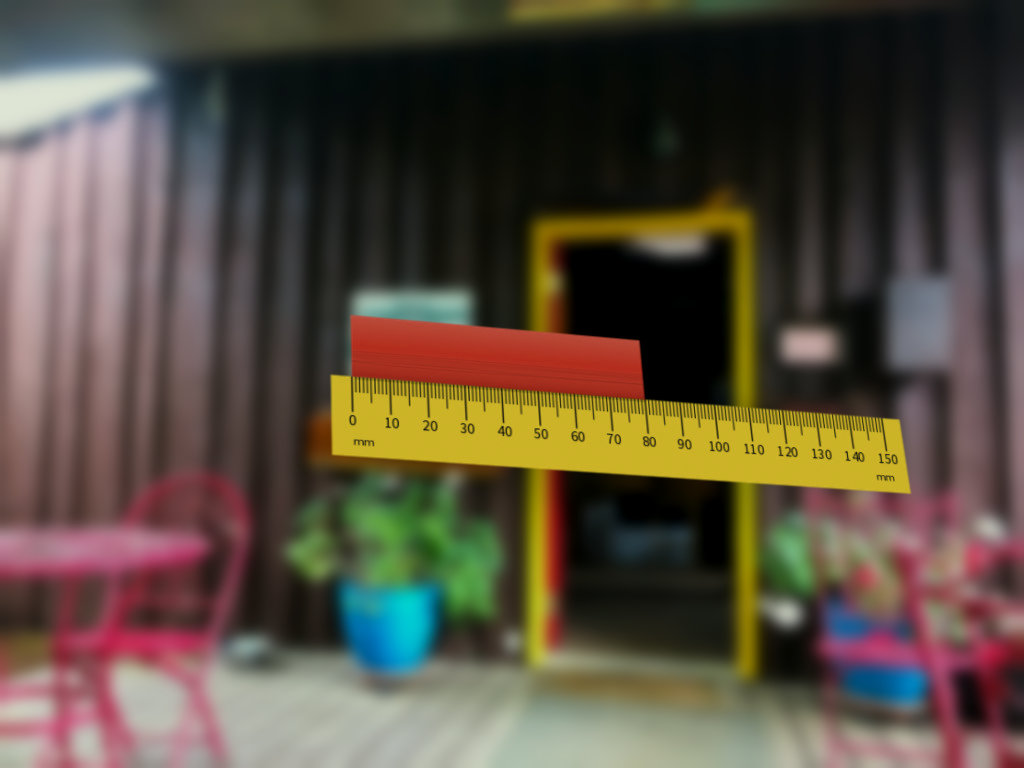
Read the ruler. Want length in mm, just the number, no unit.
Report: 80
